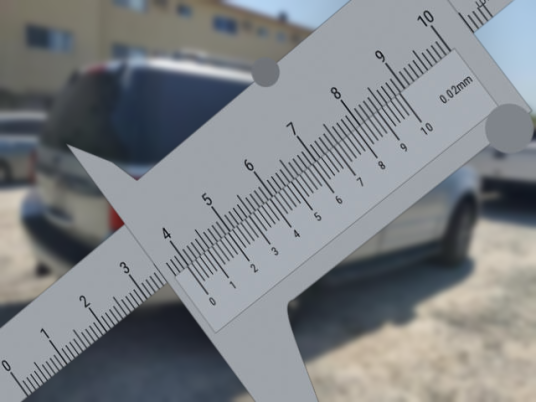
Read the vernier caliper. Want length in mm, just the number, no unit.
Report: 39.8
